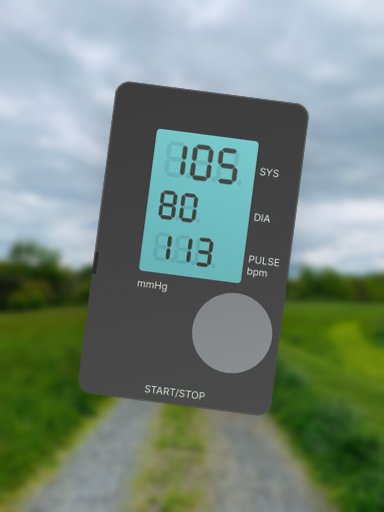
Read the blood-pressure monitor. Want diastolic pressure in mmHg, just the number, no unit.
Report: 80
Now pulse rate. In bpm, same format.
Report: 113
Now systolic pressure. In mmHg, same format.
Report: 105
